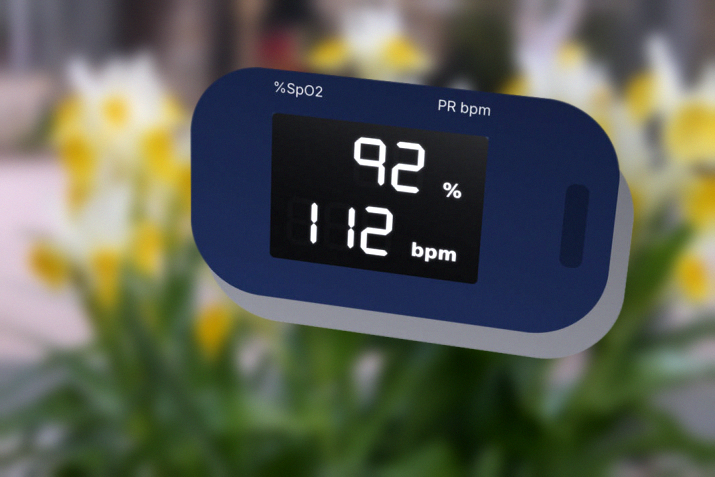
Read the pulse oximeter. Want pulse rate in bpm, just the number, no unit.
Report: 112
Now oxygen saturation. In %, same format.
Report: 92
